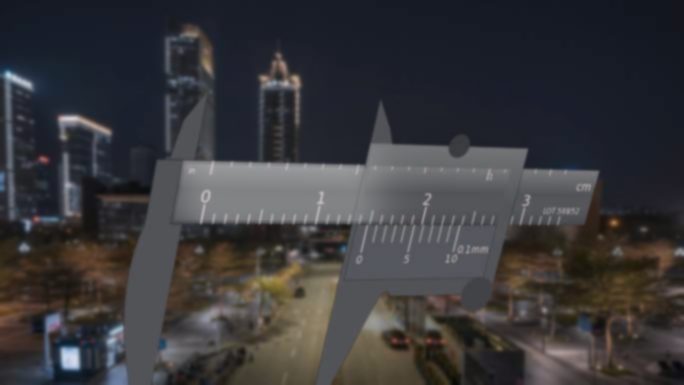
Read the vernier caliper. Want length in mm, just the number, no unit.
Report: 14.8
